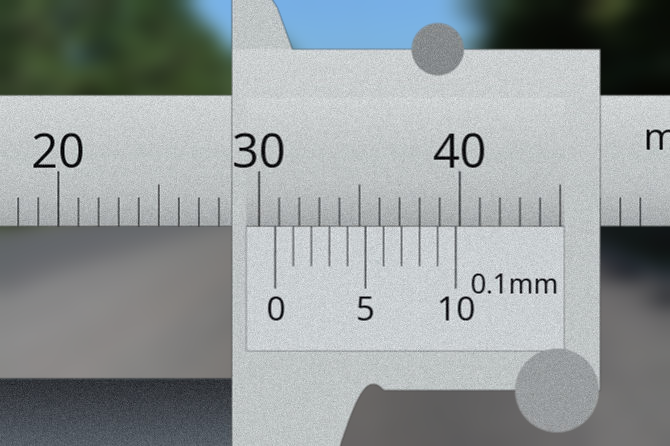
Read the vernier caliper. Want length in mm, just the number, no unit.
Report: 30.8
